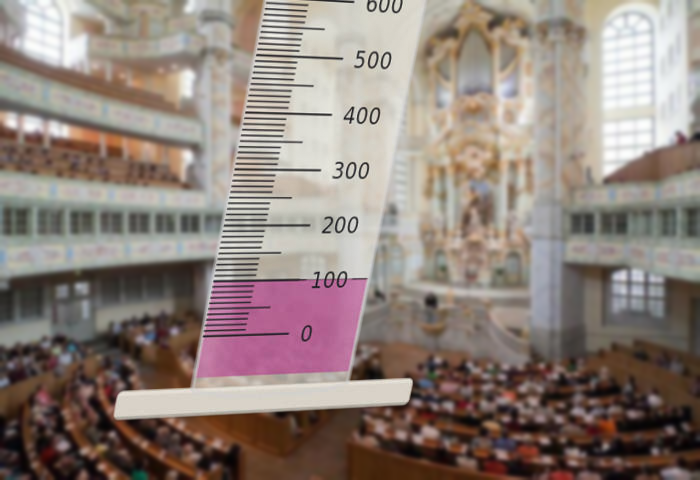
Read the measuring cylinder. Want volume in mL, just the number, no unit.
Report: 100
